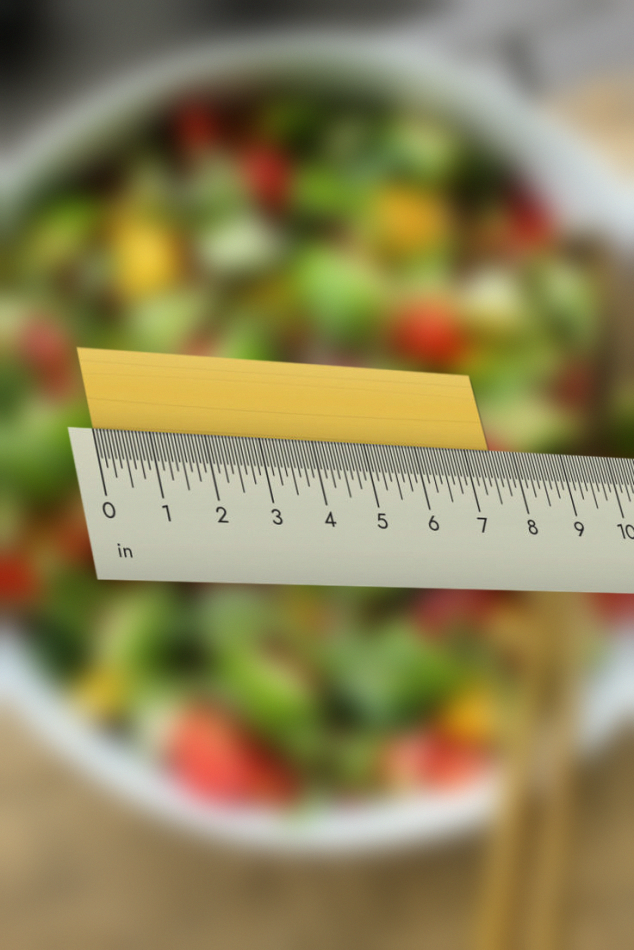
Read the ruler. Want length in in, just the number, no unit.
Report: 7.5
